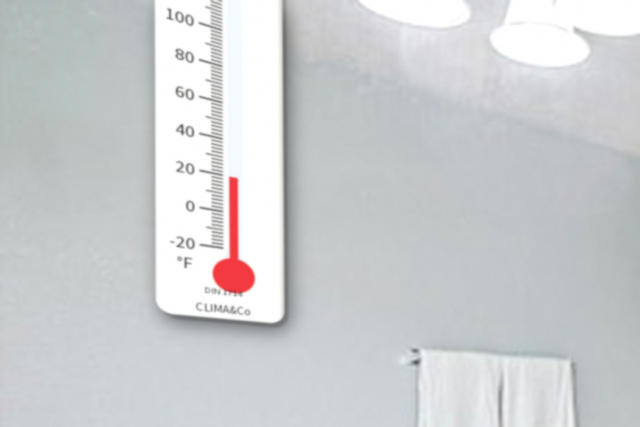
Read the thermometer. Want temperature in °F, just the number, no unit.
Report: 20
